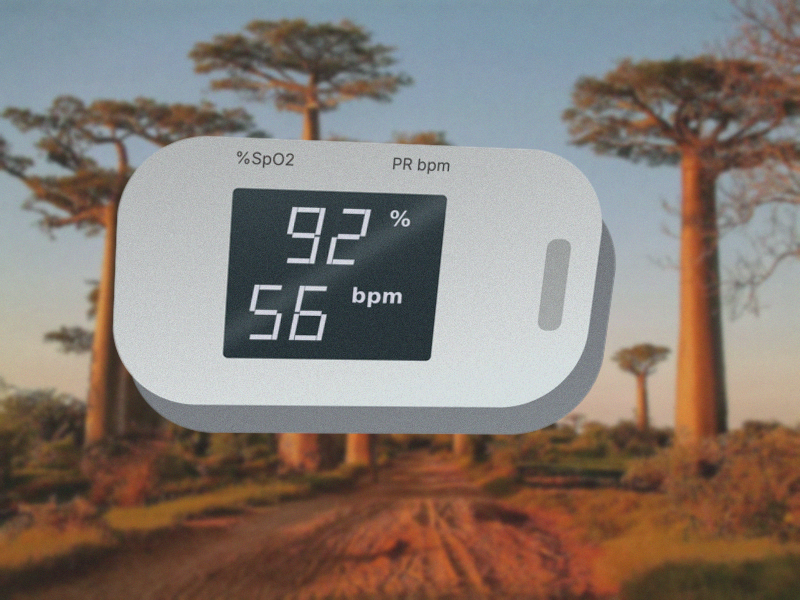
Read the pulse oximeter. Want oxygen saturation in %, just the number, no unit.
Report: 92
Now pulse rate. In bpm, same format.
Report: 56
